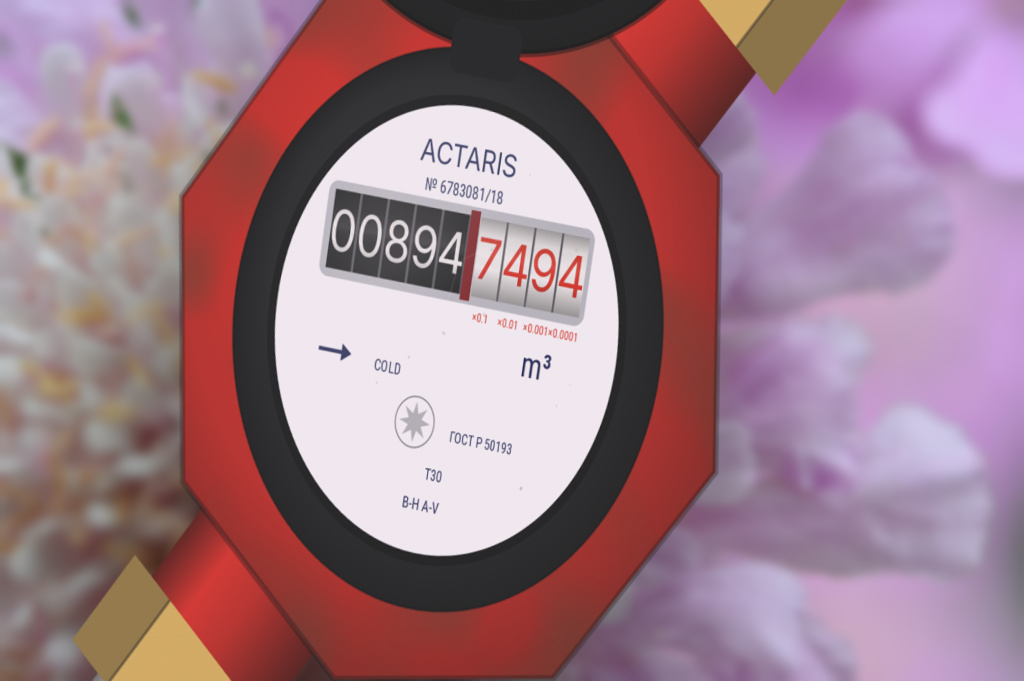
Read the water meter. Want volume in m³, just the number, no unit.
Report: 894.7494
